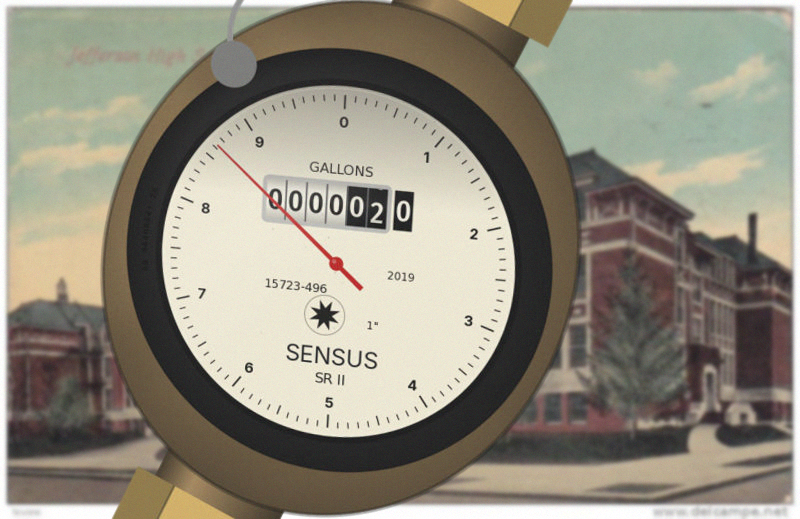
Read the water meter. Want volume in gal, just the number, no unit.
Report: 18.6
